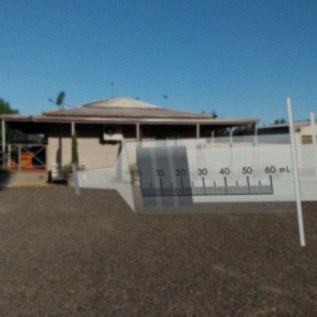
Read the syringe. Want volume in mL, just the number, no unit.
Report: 0
